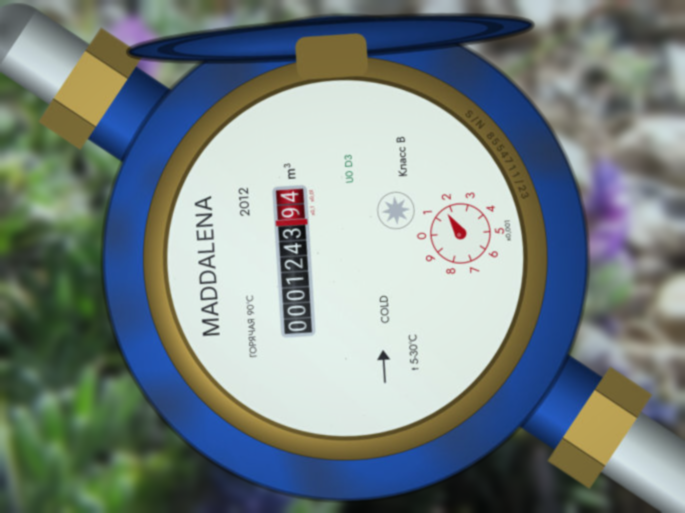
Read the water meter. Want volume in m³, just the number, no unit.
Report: 1243.941
